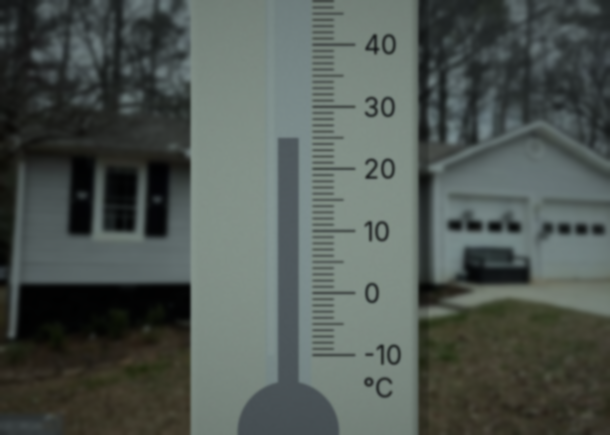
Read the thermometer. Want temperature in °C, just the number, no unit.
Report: 25
